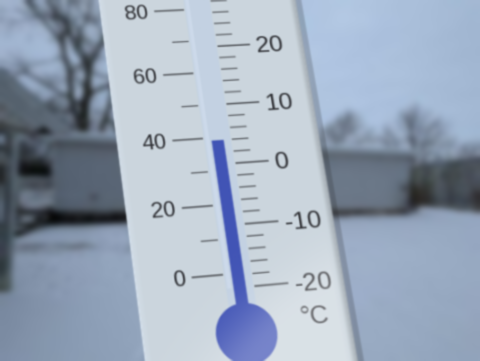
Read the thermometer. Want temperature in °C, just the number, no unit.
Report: 4
